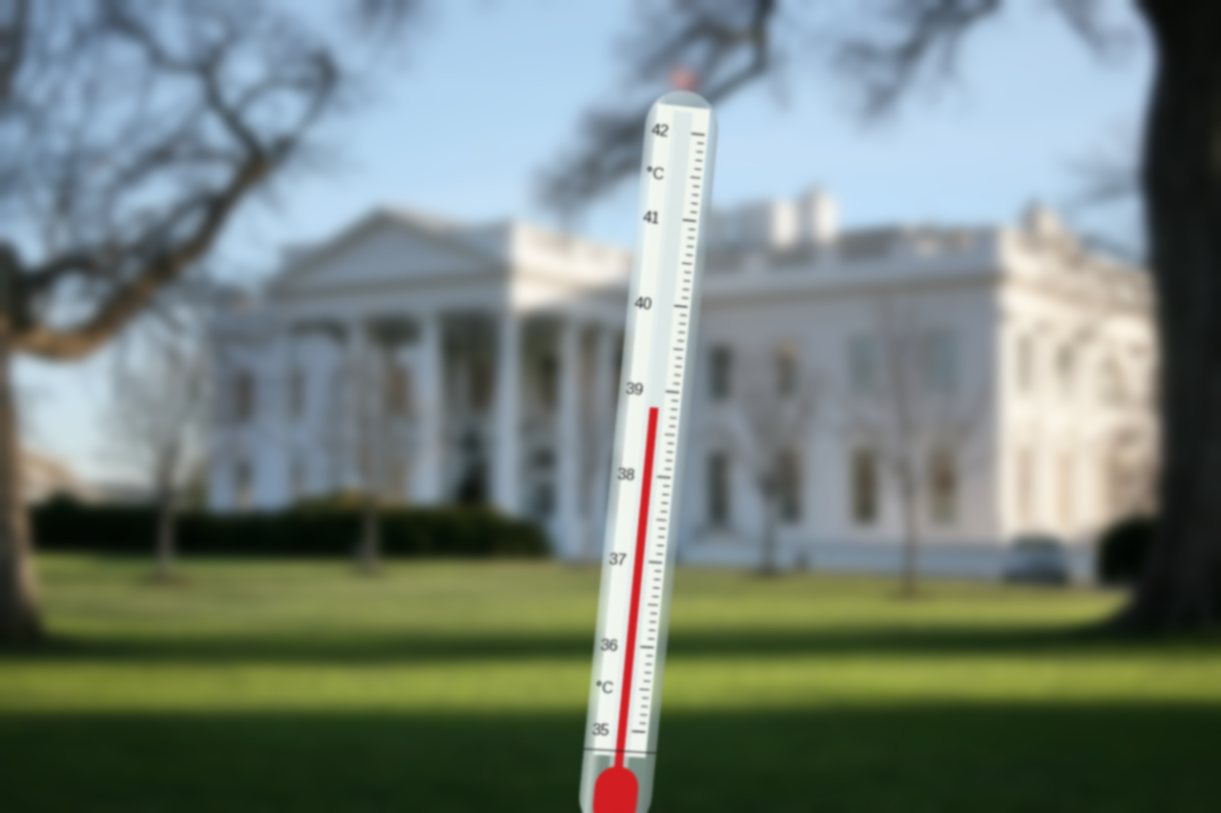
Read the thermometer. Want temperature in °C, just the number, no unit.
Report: 38.8
